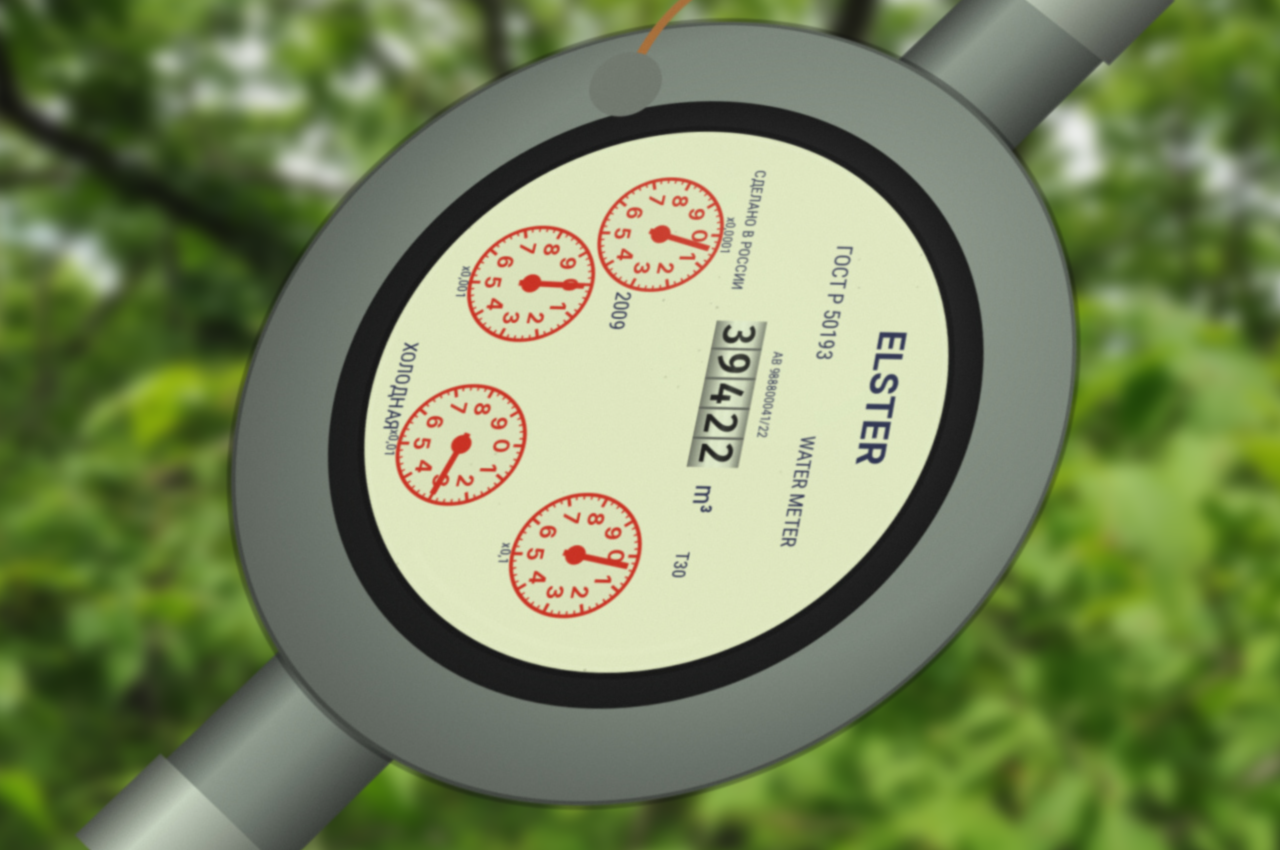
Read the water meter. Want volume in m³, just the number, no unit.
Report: 39422.0300
